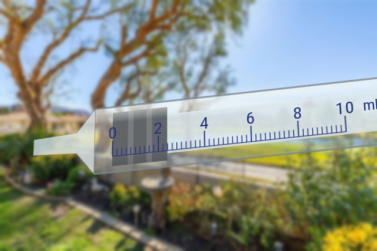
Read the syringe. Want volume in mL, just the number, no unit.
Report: 0
